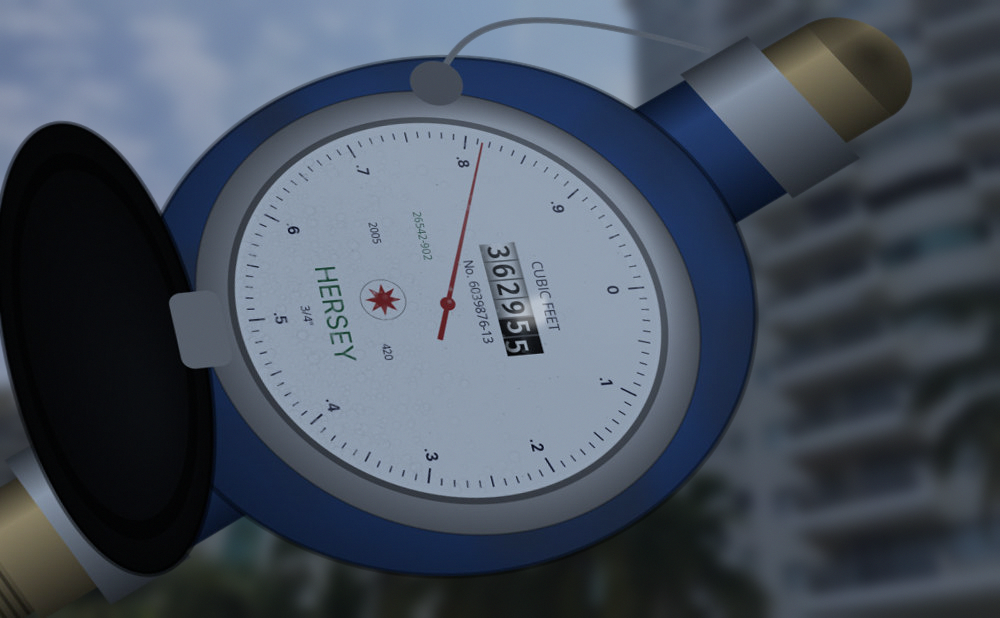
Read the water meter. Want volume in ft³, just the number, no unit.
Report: 362954.81
